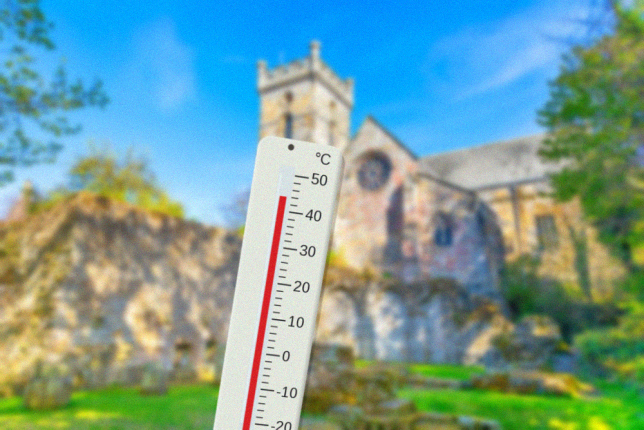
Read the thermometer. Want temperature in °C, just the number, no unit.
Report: 44
